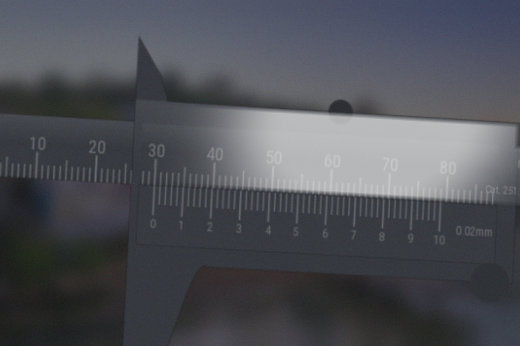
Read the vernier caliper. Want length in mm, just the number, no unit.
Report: 30.0
